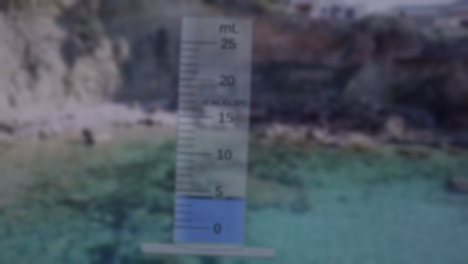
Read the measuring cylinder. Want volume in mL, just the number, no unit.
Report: 4
